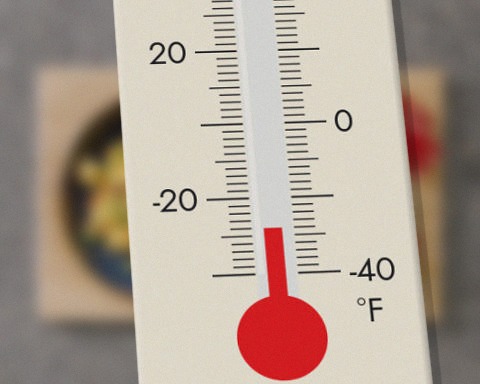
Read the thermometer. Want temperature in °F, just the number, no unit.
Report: -28
